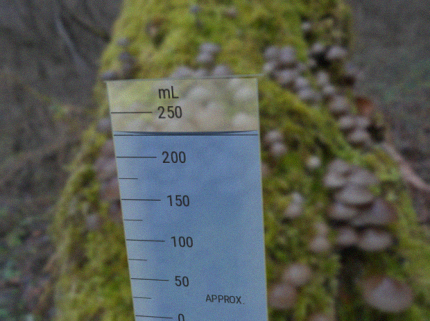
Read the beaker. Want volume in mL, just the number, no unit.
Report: 225
